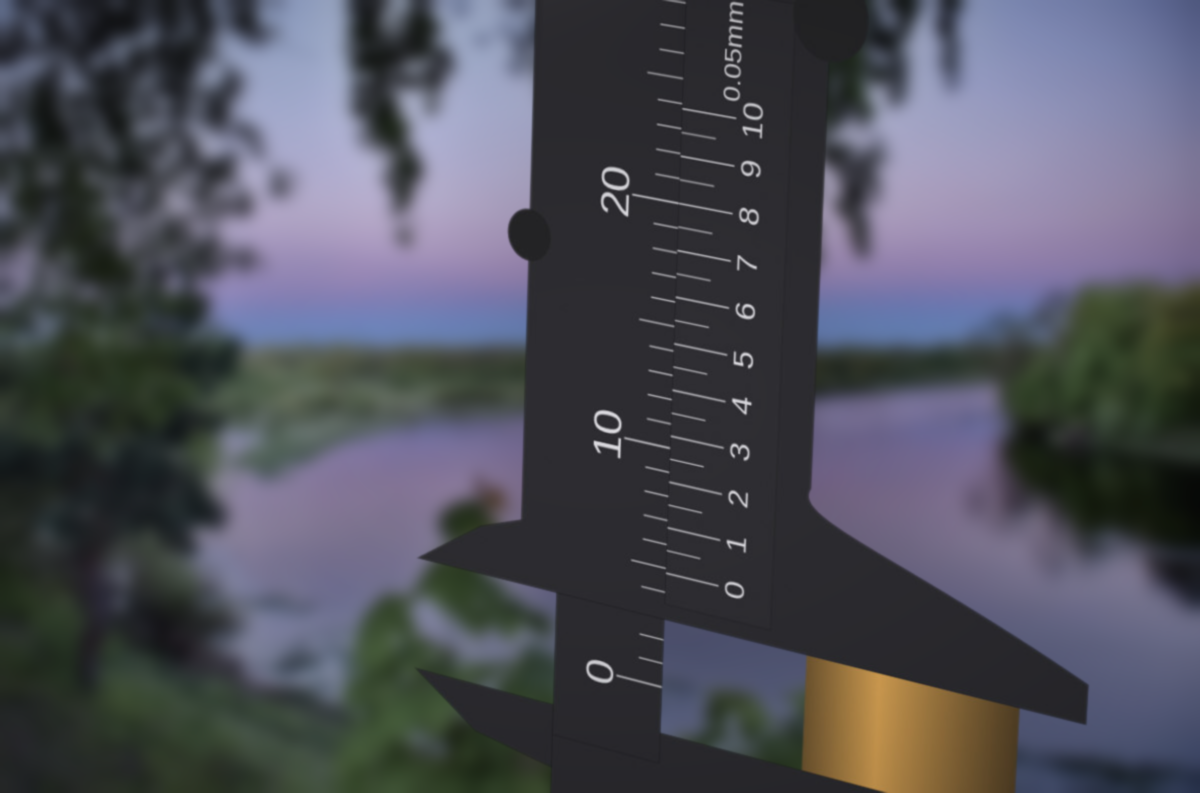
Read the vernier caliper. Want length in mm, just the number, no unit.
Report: 4.8
